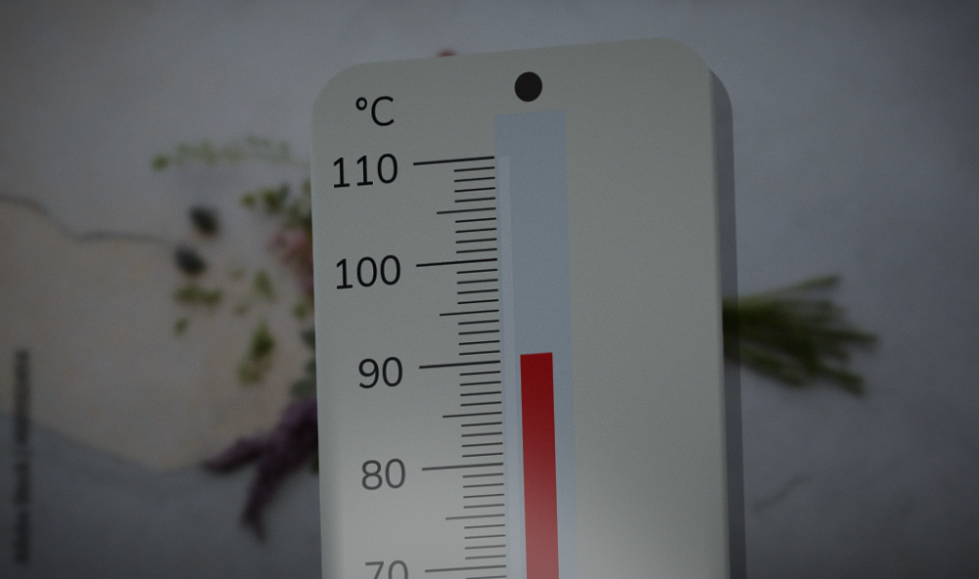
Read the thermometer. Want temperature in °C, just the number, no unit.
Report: 90.5
